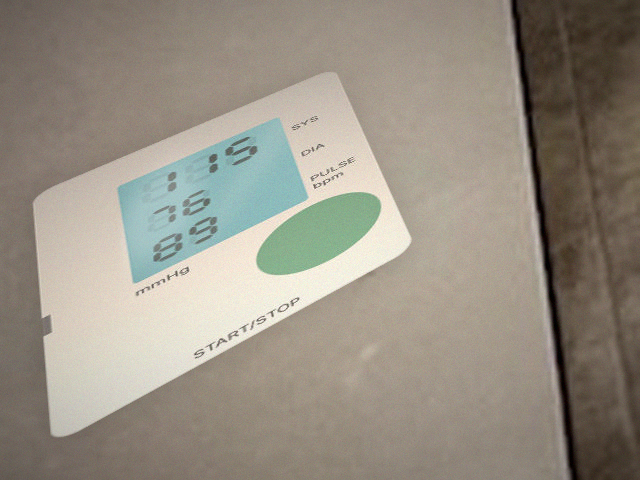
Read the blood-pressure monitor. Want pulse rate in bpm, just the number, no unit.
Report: 89
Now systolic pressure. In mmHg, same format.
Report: 115
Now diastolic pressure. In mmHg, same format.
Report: 76
